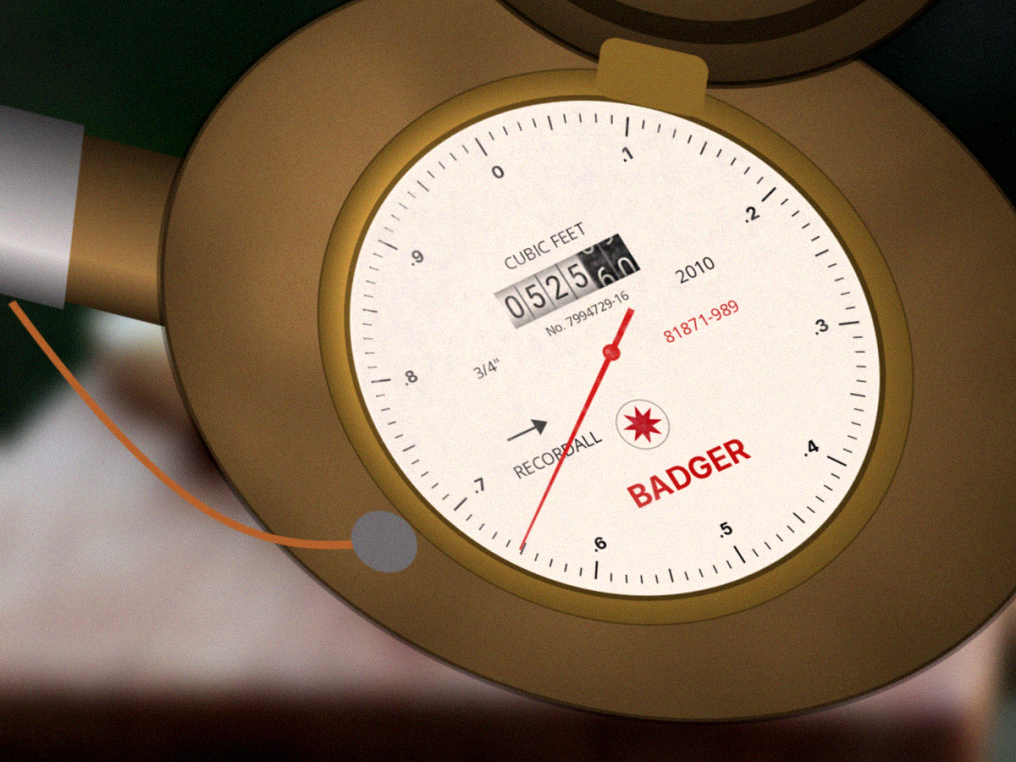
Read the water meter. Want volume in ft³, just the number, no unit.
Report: 52559.65
